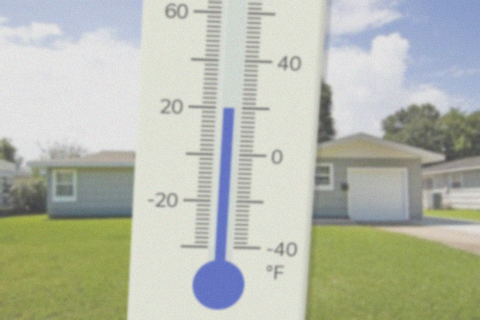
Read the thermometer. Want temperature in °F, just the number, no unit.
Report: 20
